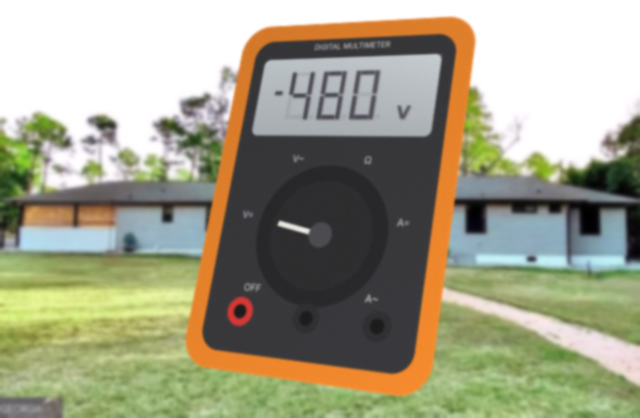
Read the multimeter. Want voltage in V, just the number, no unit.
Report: -480
